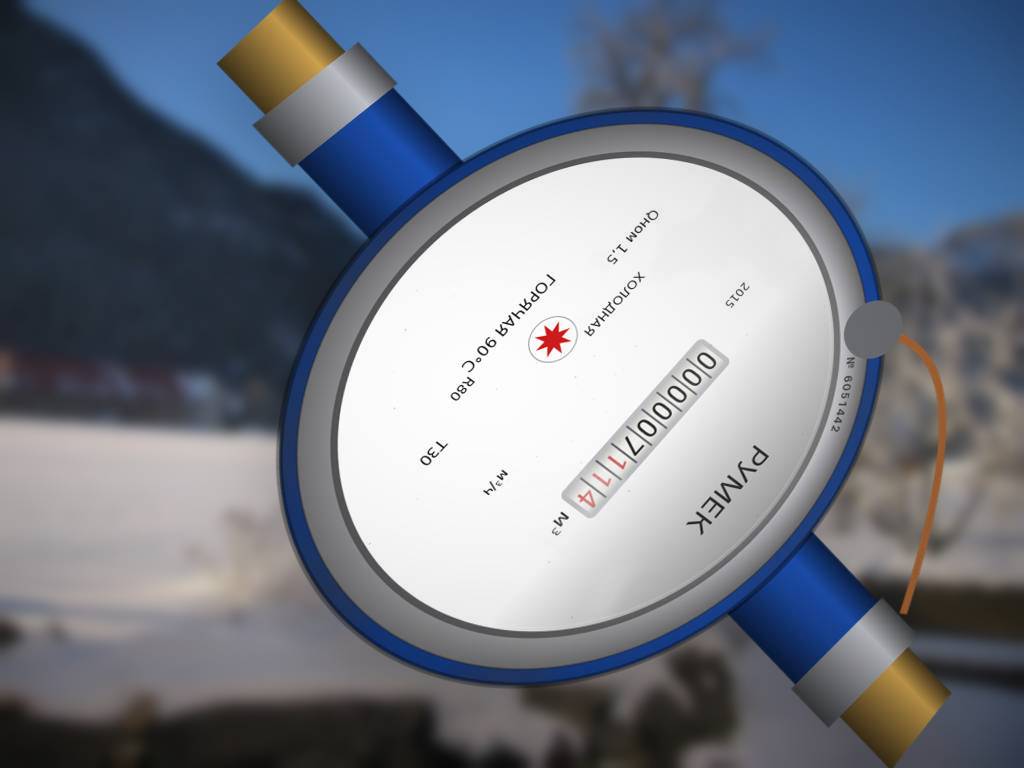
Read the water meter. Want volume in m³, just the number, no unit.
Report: 7.114
